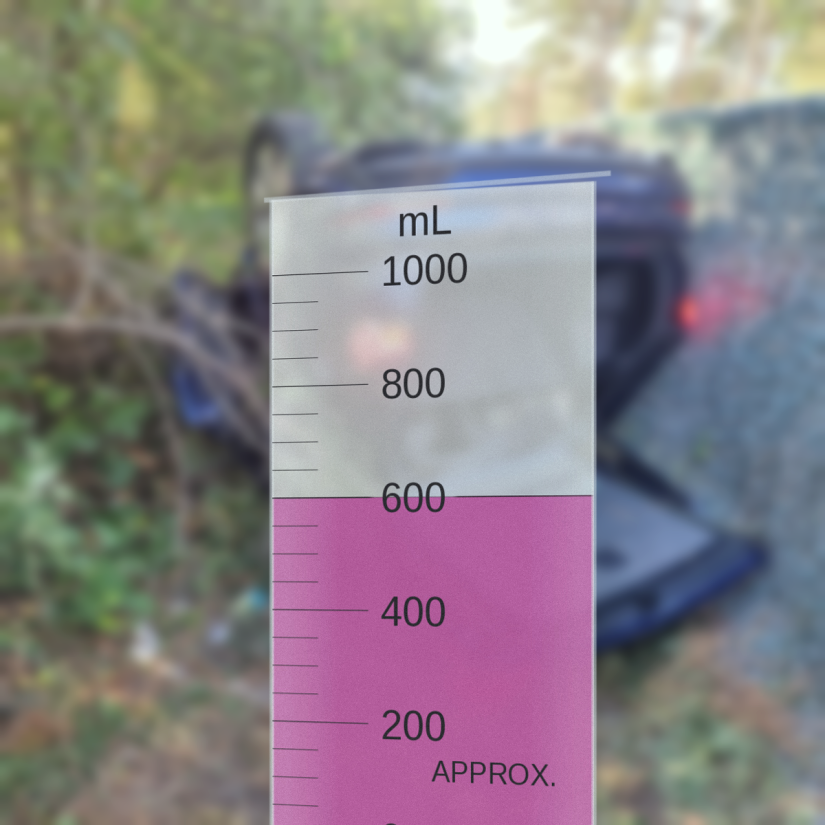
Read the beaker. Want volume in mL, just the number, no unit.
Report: 600
